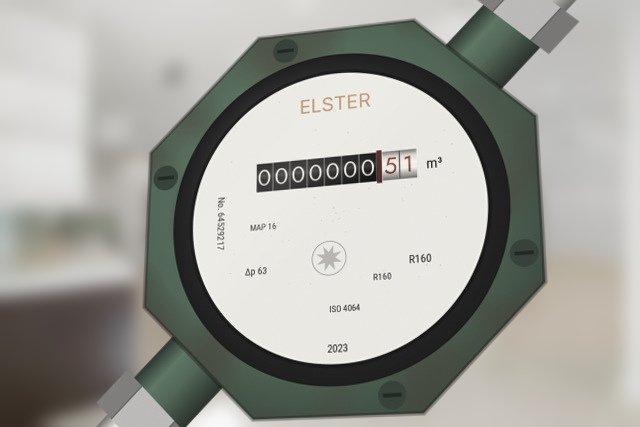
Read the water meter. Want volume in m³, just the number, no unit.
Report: 0.51
